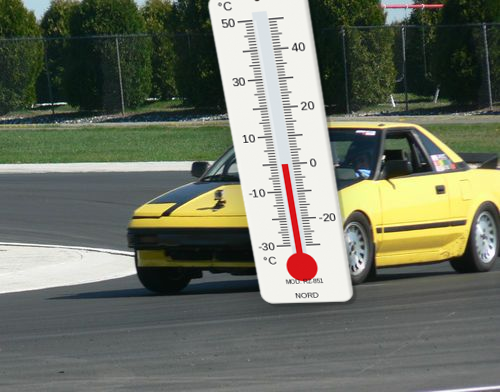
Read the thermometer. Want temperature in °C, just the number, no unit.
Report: 0
